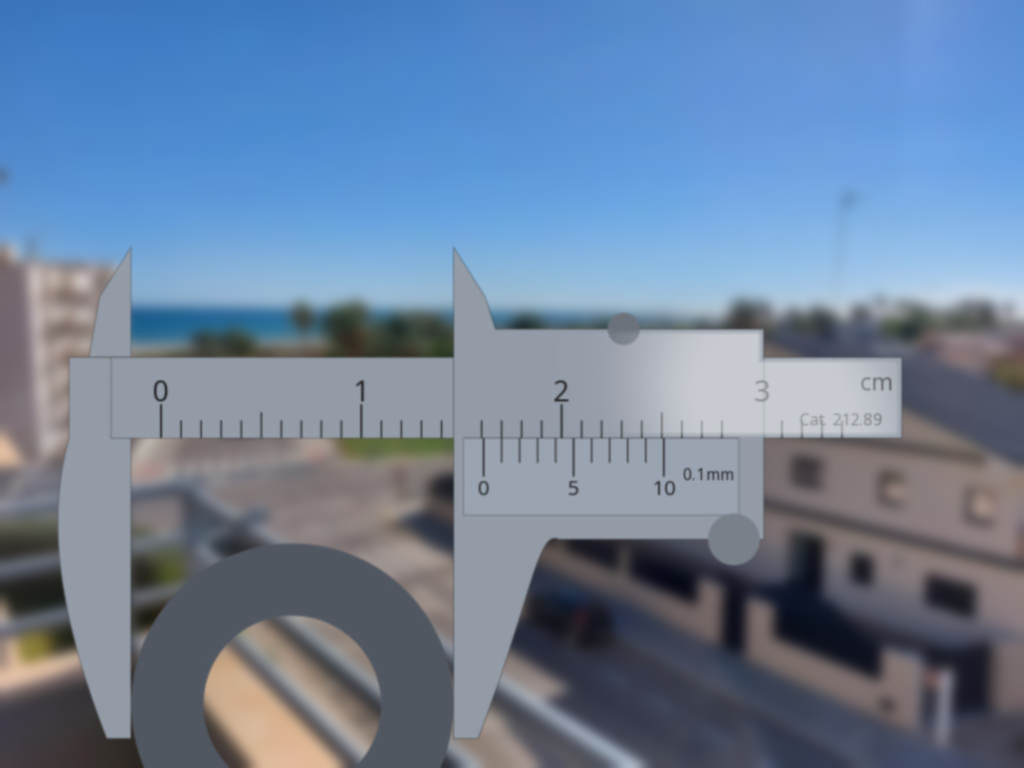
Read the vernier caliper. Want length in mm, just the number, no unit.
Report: 16.1
